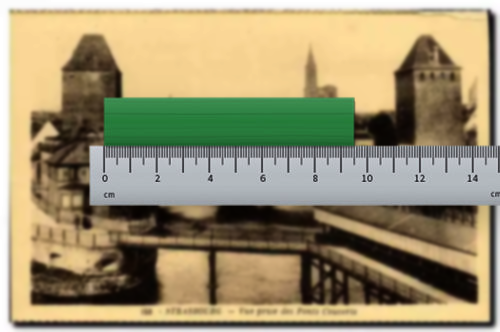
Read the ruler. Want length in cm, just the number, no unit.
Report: 9.5
